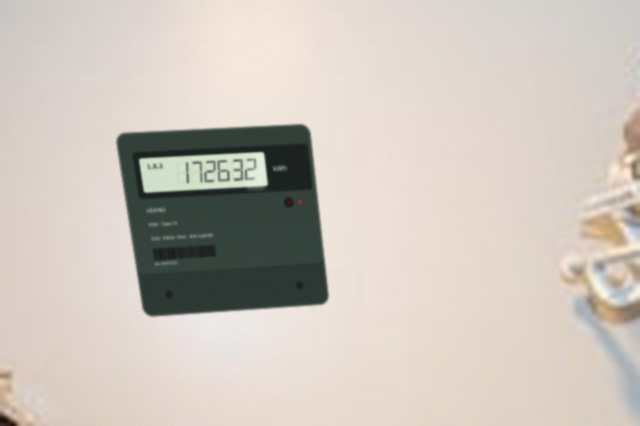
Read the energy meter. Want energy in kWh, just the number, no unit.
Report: 172632
